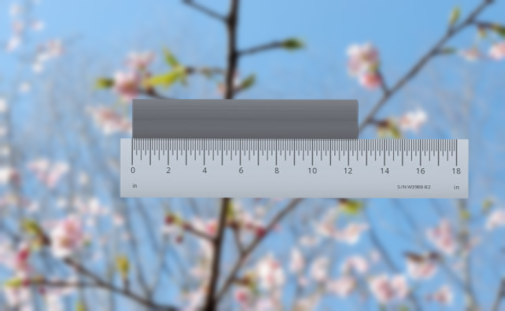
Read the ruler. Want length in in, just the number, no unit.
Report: 12.5
